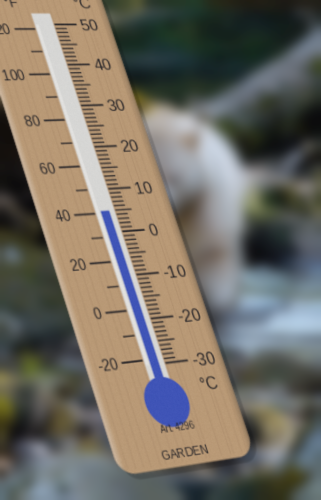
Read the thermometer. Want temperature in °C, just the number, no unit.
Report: 5
